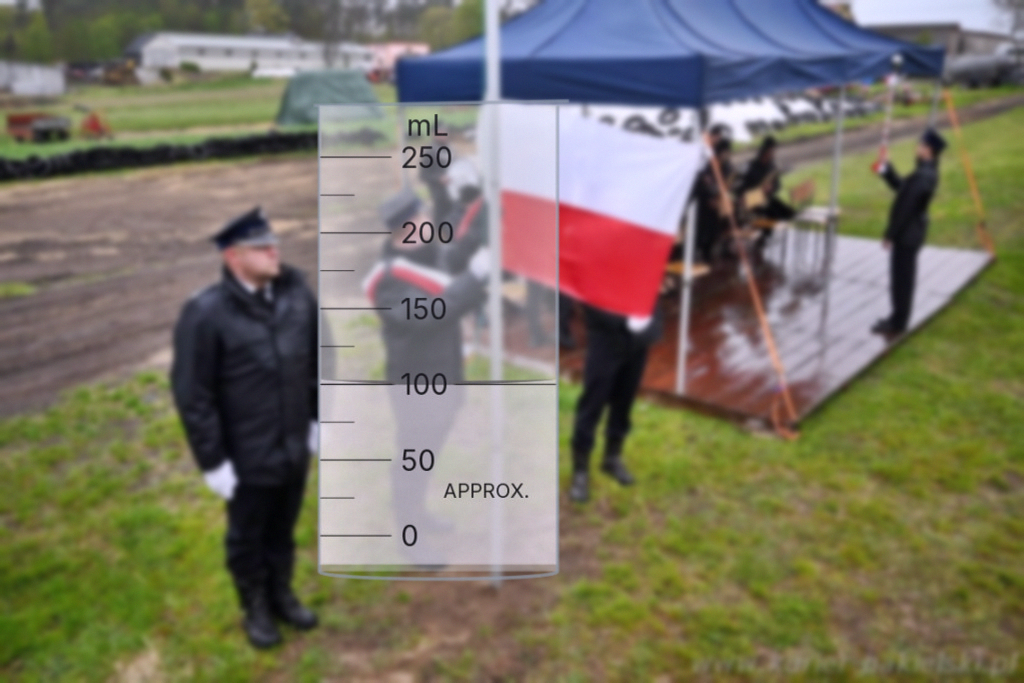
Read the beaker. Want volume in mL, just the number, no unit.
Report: 100
